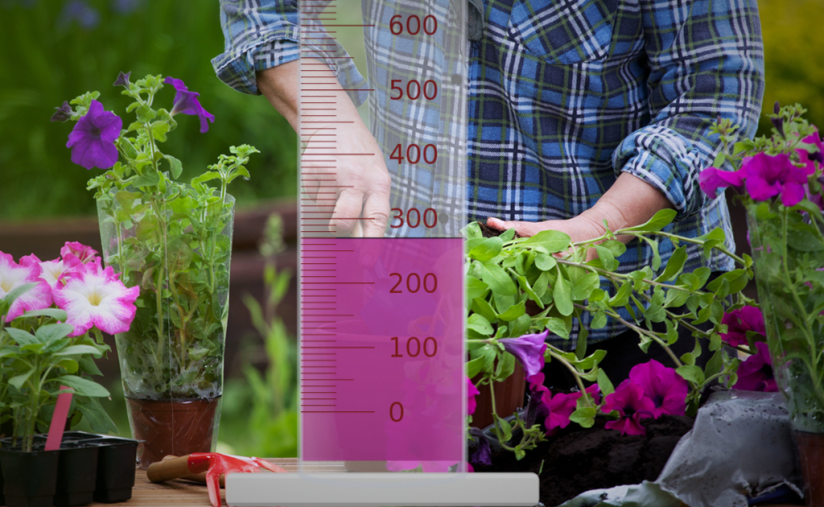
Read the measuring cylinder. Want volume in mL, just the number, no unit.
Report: 270
